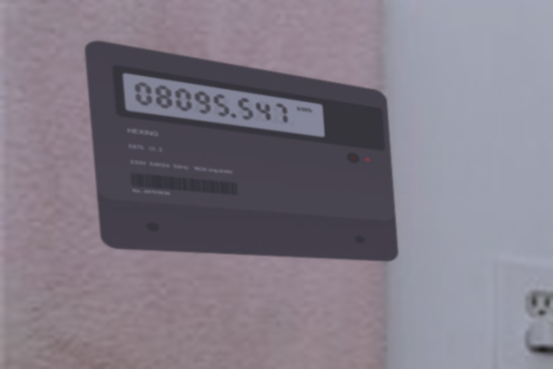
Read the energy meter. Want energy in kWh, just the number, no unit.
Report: 8095.547
